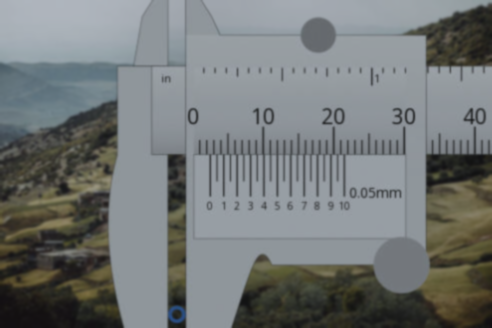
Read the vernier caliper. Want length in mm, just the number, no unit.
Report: 2.5
